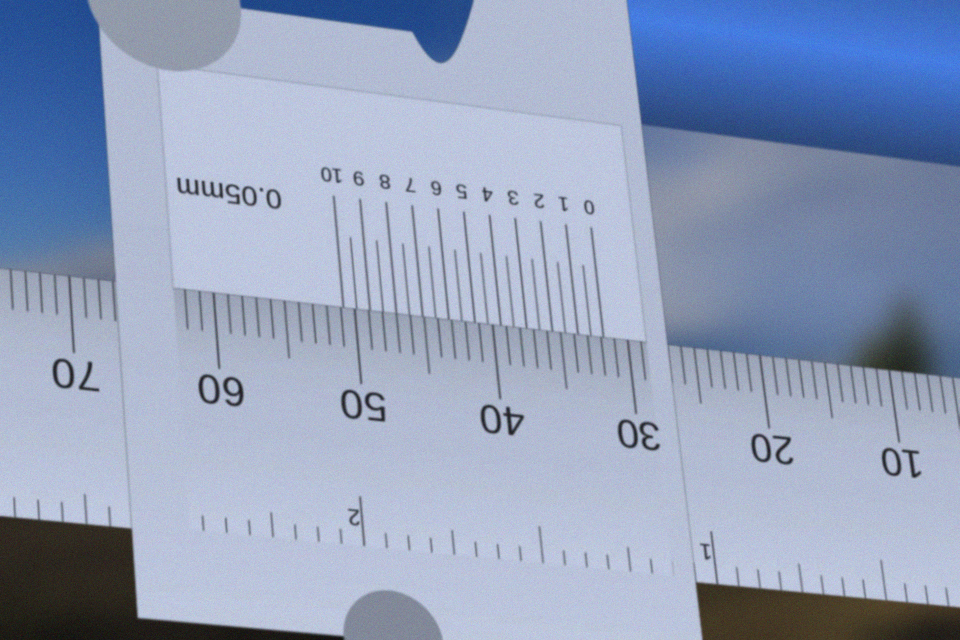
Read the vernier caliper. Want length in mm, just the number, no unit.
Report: 31.8
